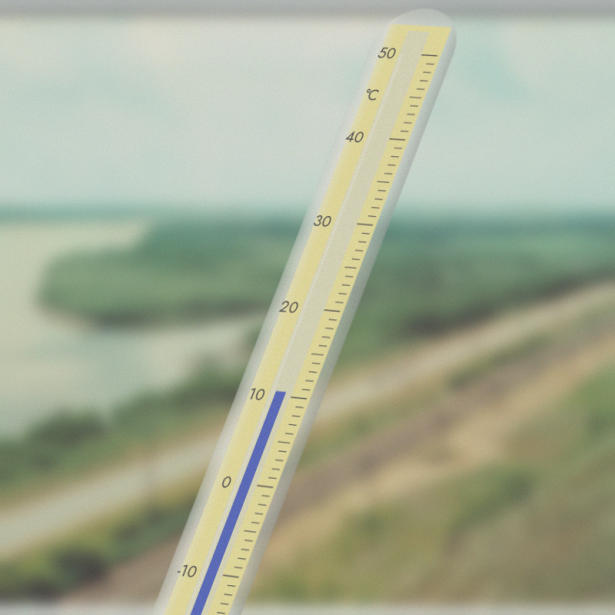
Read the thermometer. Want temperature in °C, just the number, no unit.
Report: 10.5
